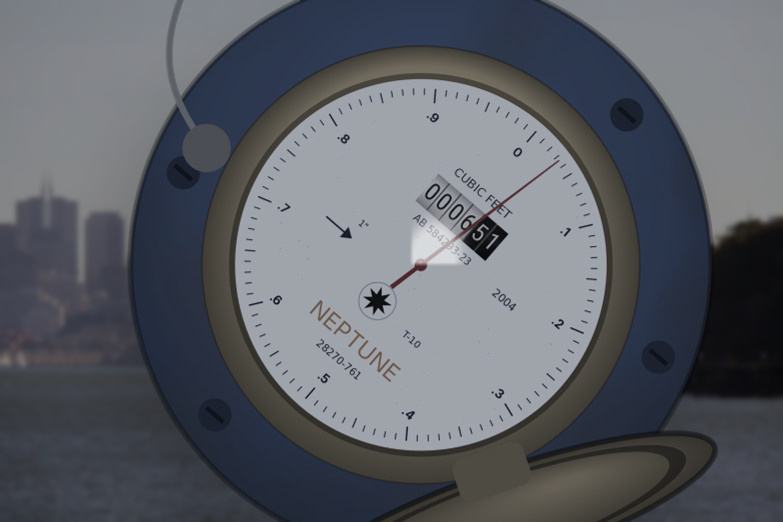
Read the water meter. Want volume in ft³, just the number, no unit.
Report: 651.03
